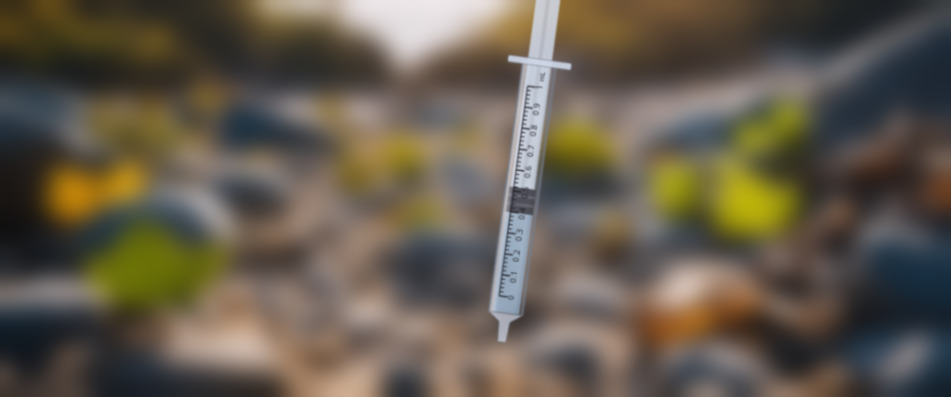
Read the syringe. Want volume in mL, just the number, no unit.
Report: 0.4
